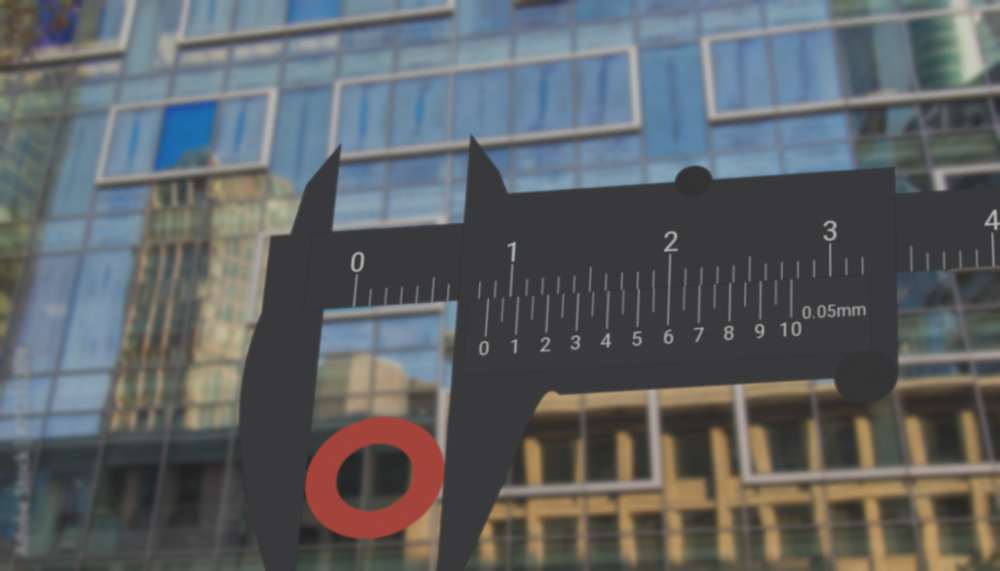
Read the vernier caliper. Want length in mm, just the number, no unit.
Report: 8.6
